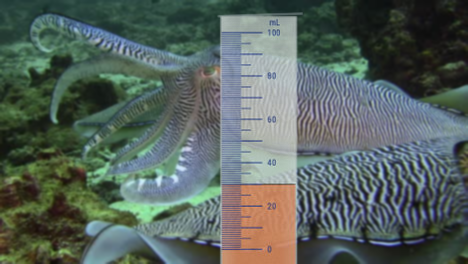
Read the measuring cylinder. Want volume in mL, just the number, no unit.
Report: 30
